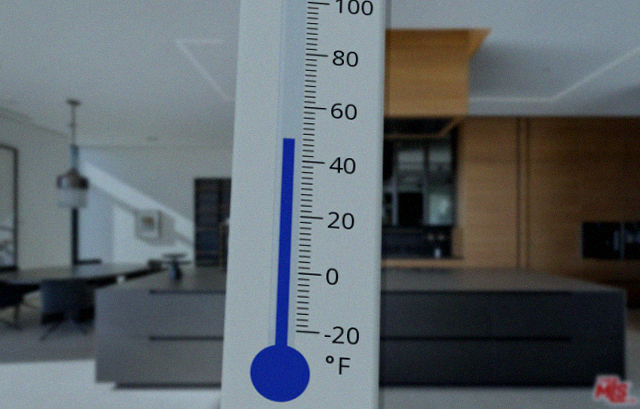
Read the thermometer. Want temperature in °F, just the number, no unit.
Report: 48
